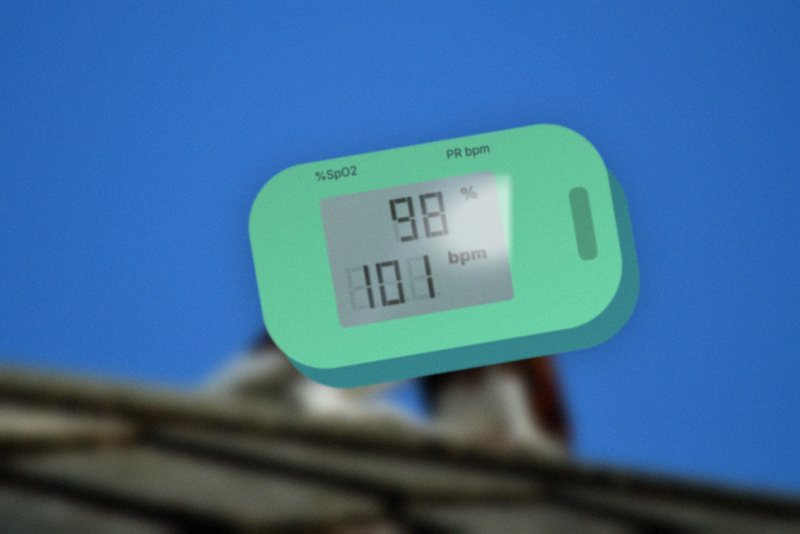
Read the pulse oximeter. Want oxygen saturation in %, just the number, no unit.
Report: 98
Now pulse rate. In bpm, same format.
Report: 101
